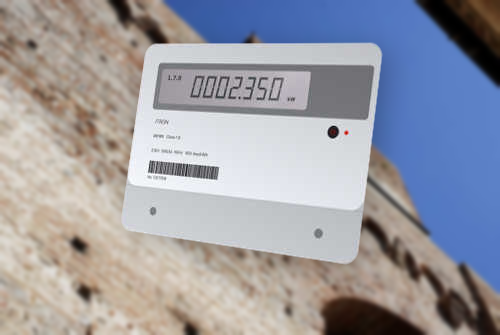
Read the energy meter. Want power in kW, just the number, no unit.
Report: 2.350
